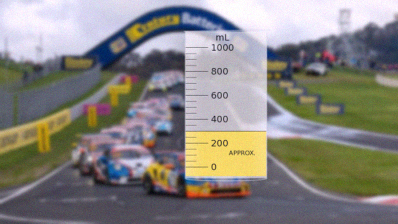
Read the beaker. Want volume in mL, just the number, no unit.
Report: 300
